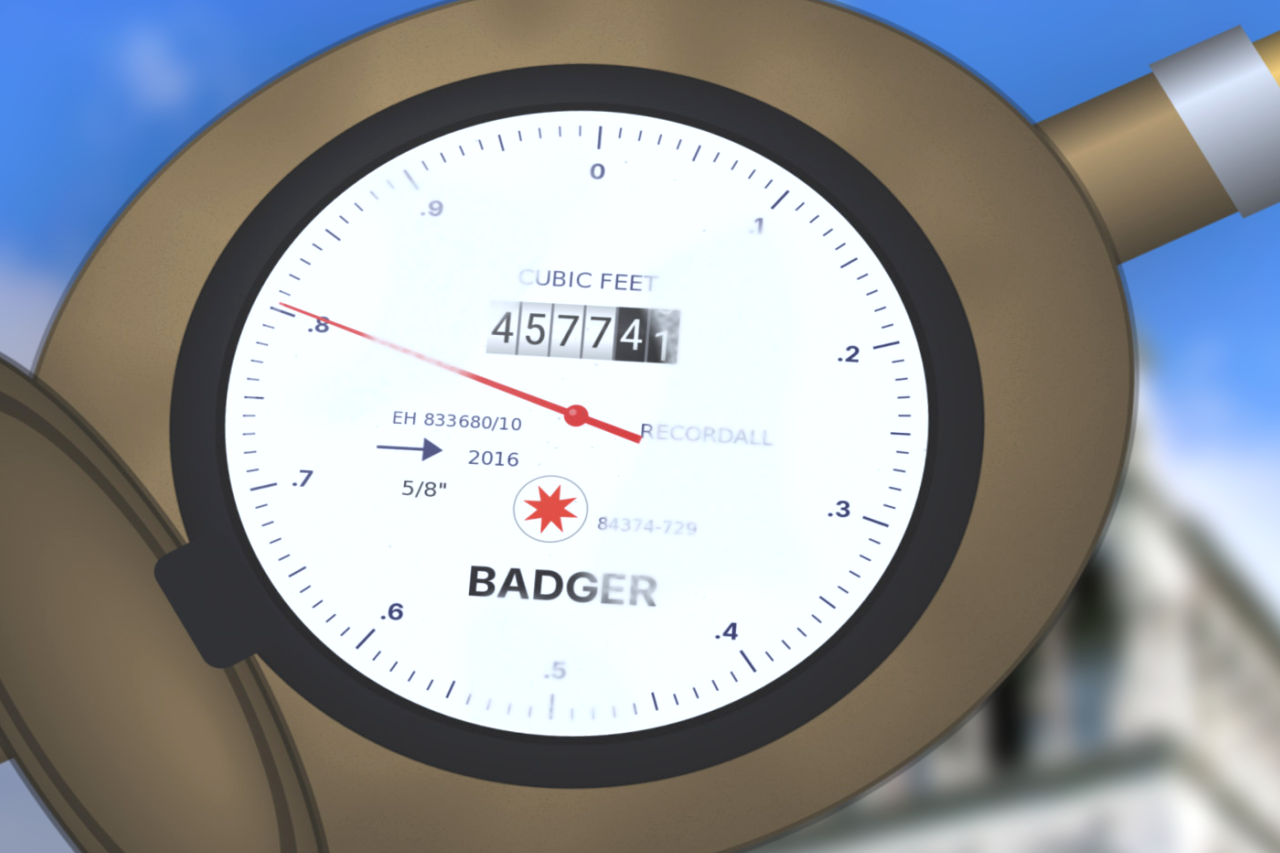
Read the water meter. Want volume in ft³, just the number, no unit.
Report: 457740.80
